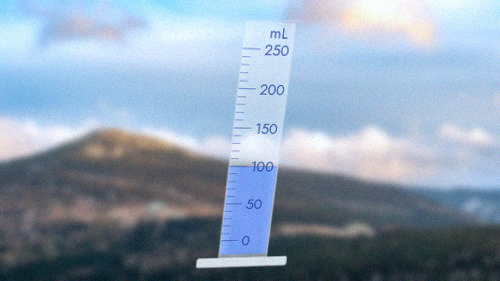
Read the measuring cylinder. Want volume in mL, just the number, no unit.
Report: 100
